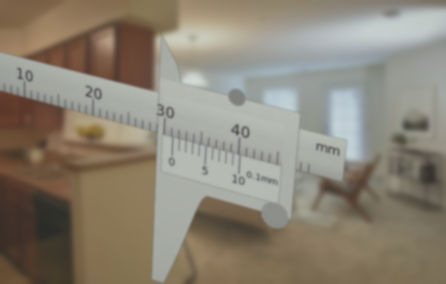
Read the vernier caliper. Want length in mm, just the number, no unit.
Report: 31.2
